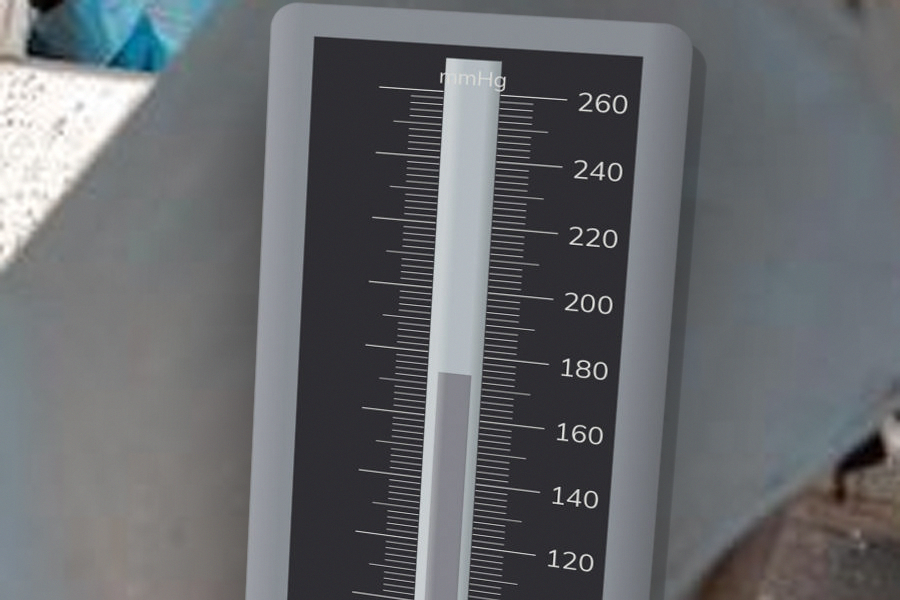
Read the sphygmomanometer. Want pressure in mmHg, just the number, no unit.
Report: 174
